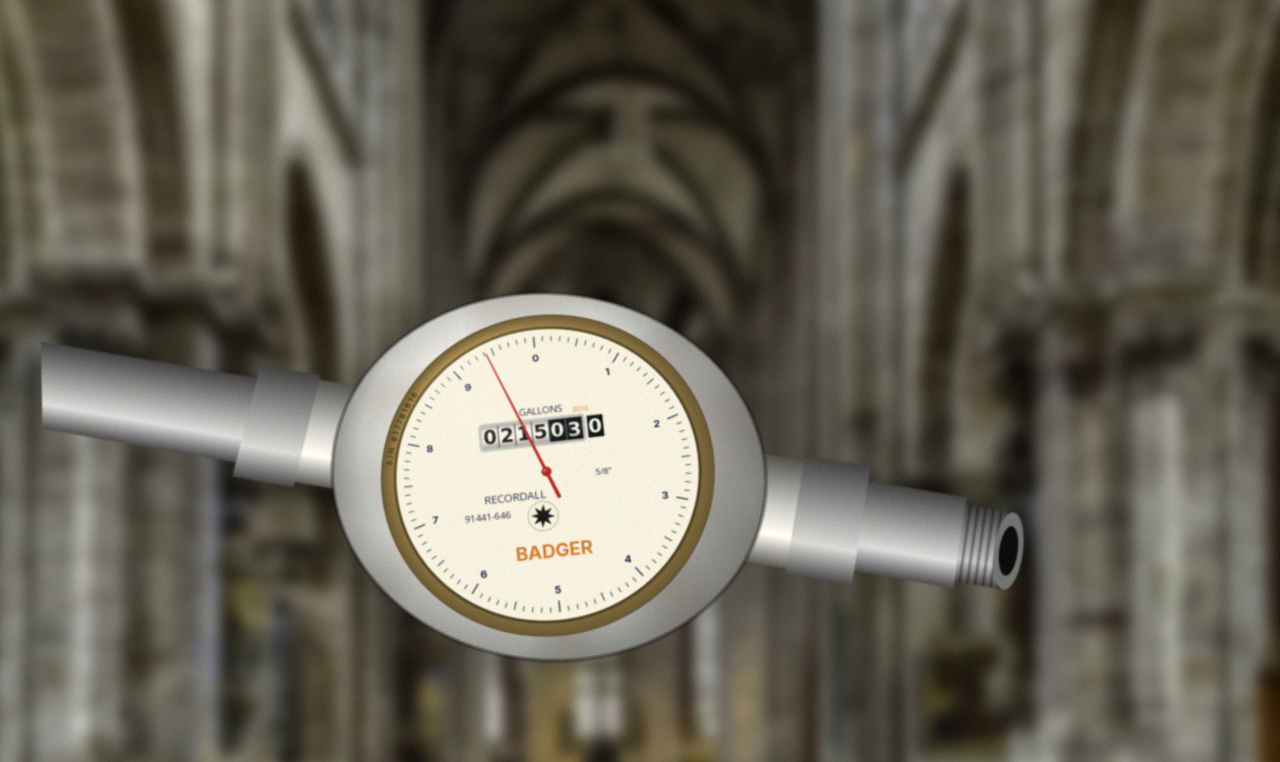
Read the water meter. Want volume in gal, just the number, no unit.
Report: 215029.4
